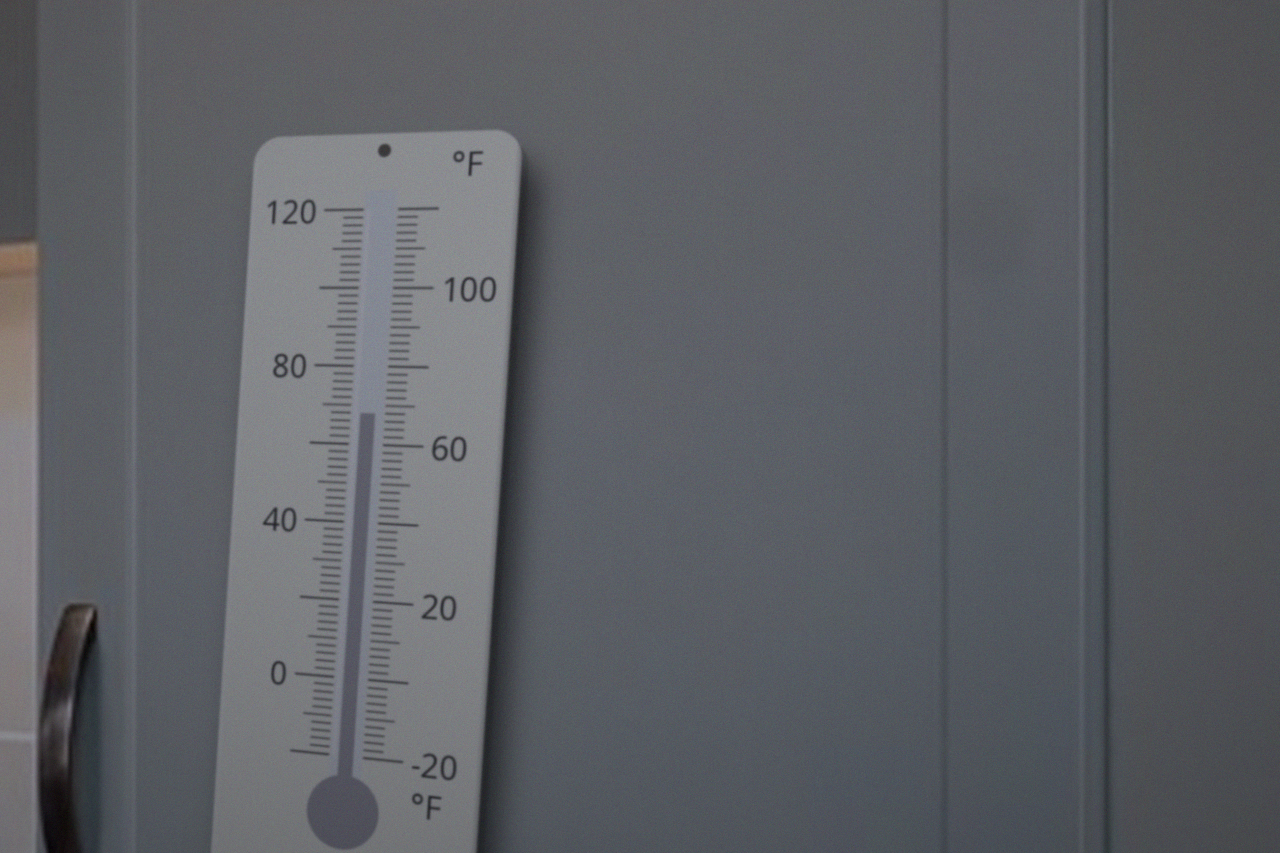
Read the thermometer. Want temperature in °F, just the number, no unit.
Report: 68
